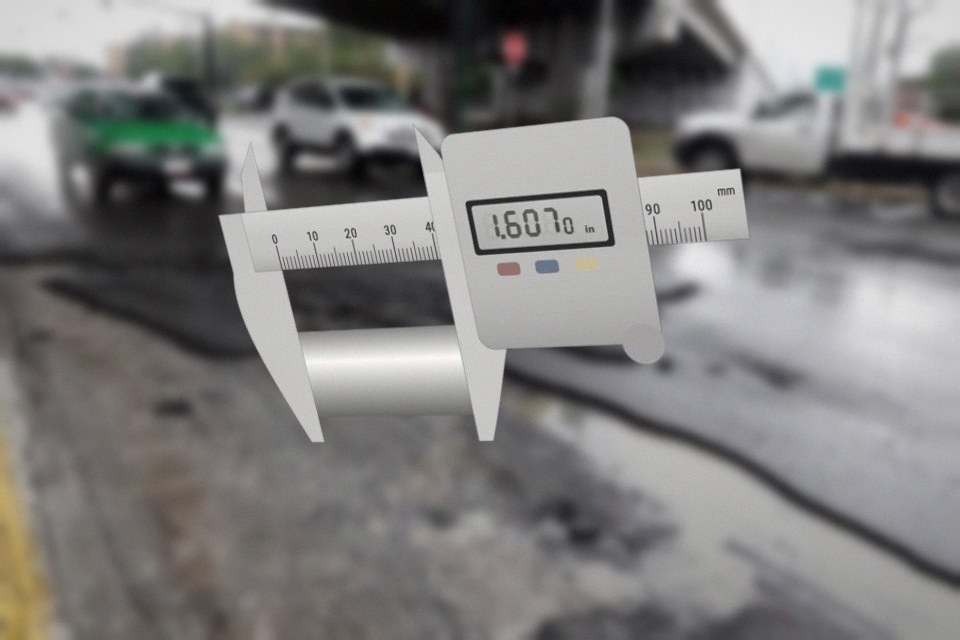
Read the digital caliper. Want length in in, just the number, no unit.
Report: 1.6070
